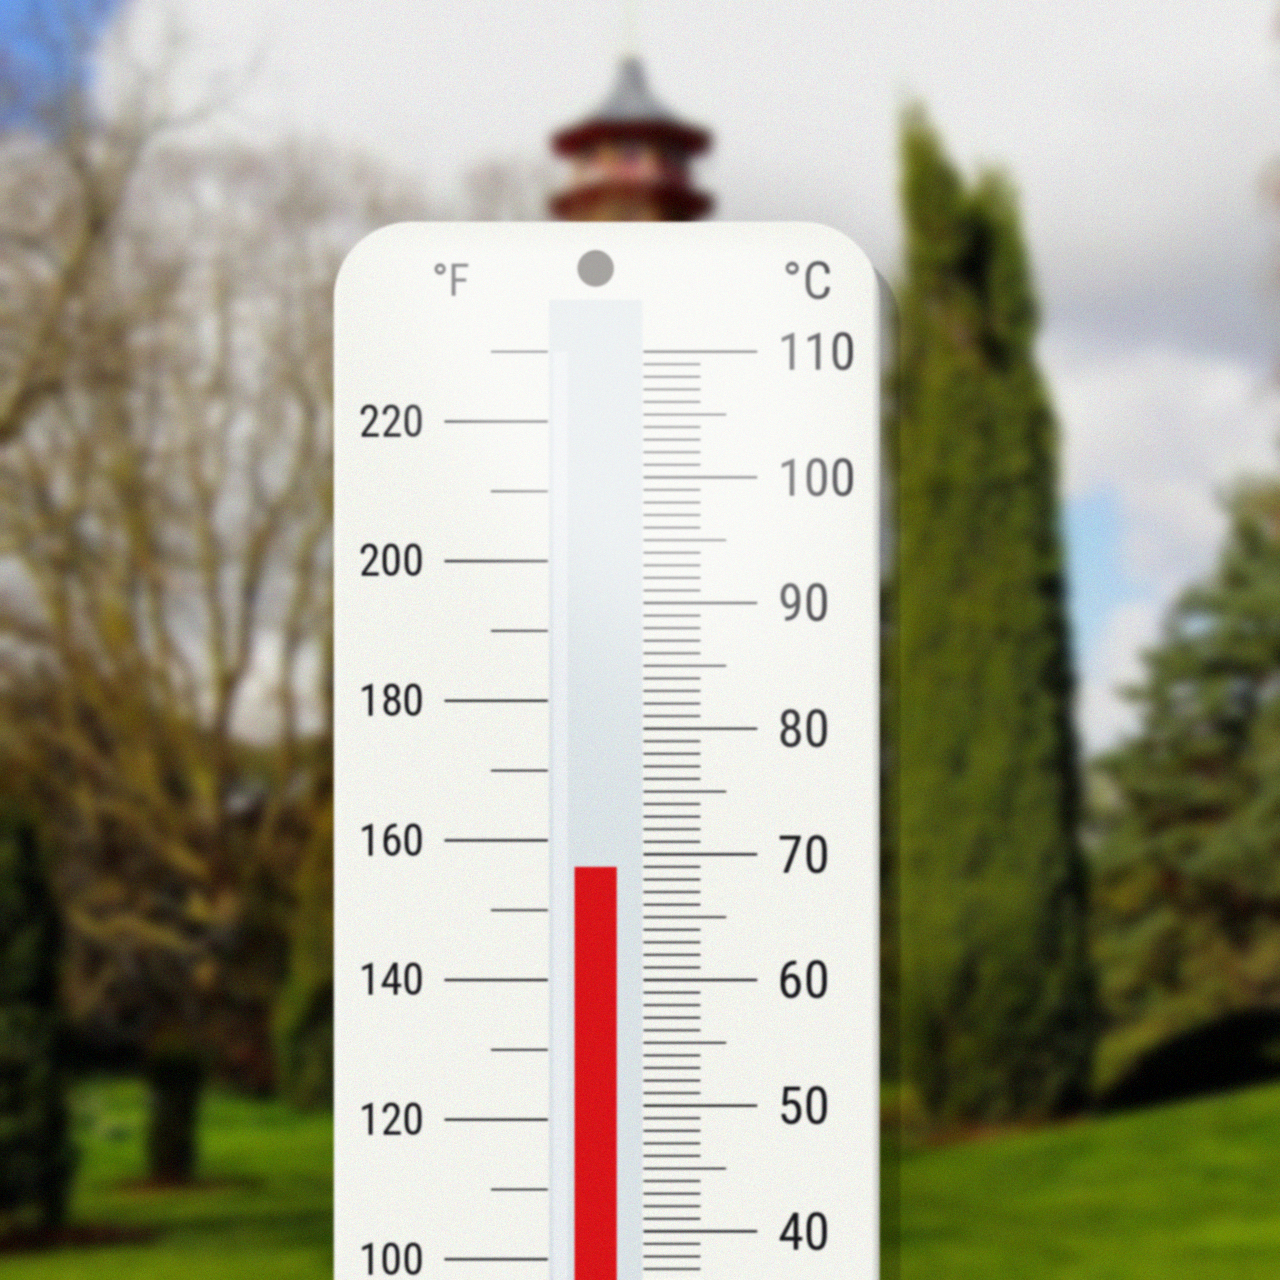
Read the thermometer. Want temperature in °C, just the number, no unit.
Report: 69
